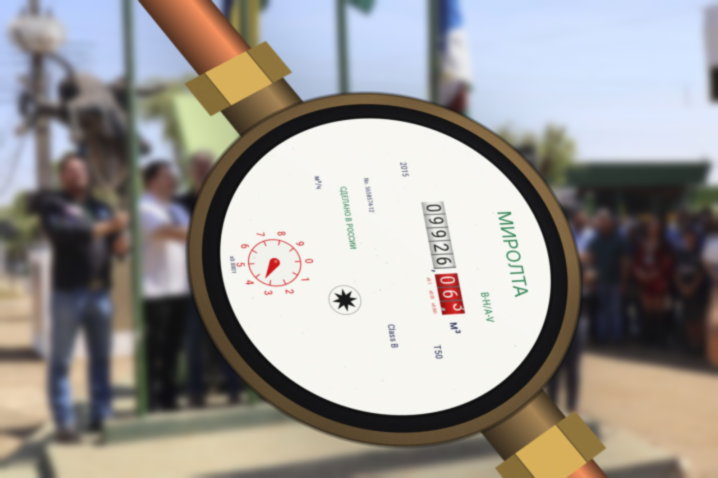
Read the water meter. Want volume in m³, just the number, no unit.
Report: 9926.0633
